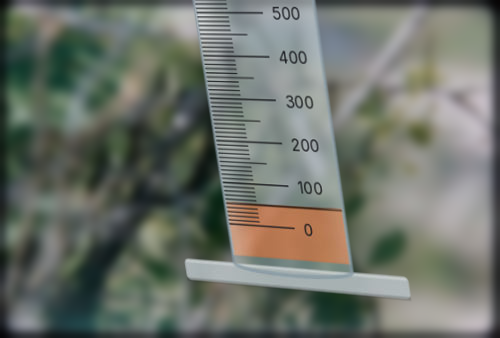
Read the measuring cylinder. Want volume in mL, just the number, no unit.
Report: 50
